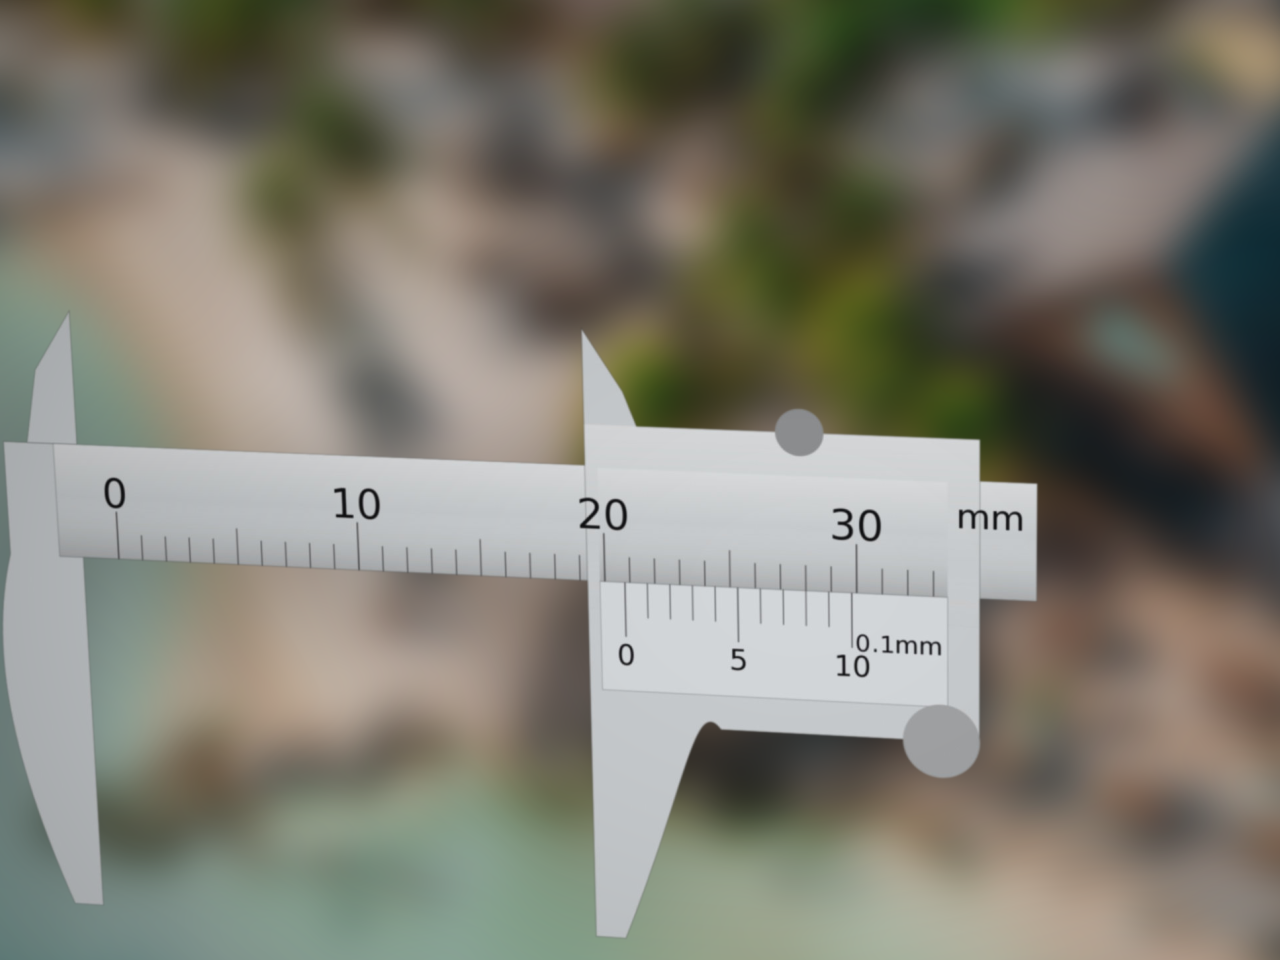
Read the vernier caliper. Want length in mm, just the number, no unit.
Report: 20.8
